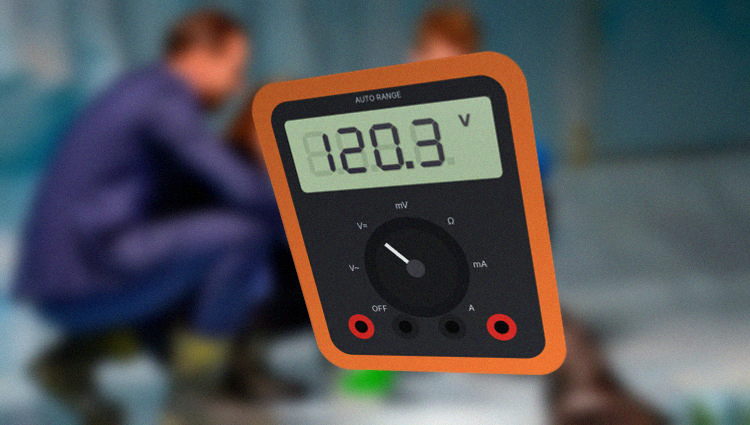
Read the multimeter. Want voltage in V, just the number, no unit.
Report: 120.3
